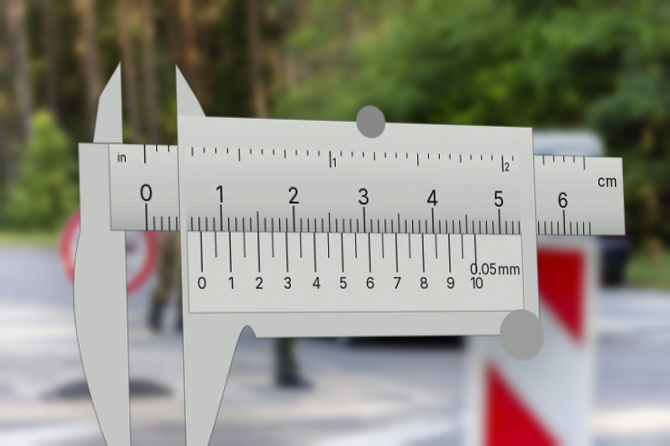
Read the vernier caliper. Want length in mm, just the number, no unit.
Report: 7.2
